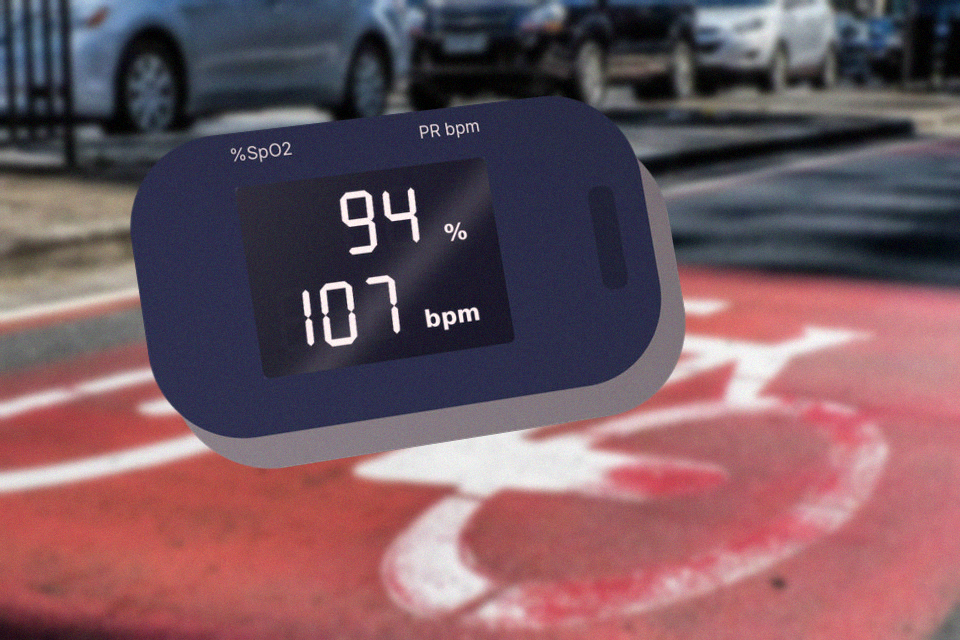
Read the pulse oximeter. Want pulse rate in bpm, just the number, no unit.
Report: 107
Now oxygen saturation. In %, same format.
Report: 94
